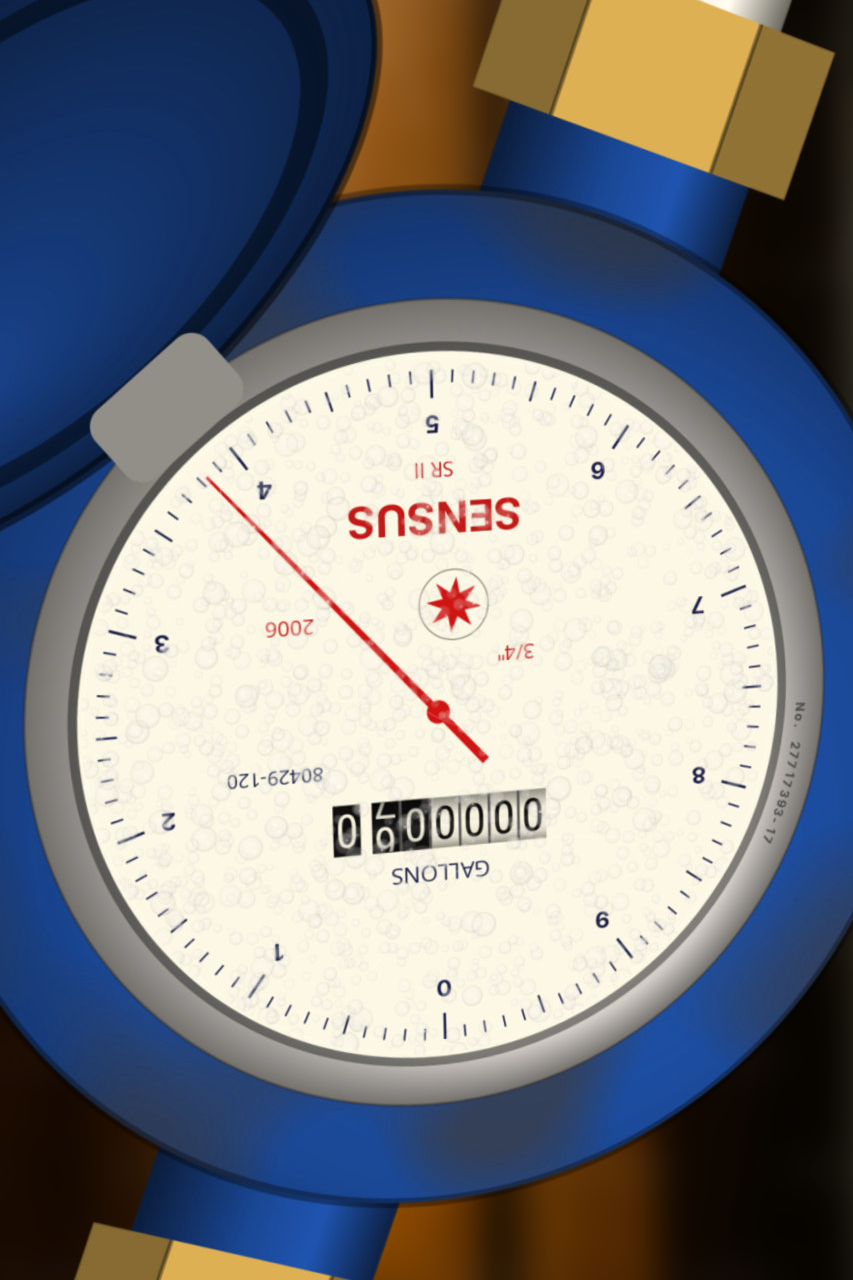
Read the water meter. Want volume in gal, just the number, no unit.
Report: 63.8
